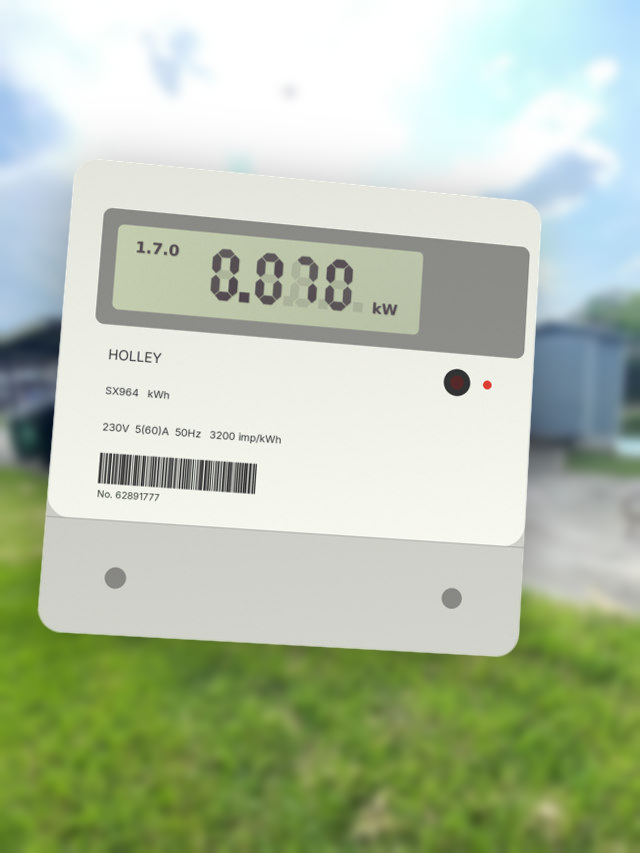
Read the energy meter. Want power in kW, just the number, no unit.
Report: 0.070
